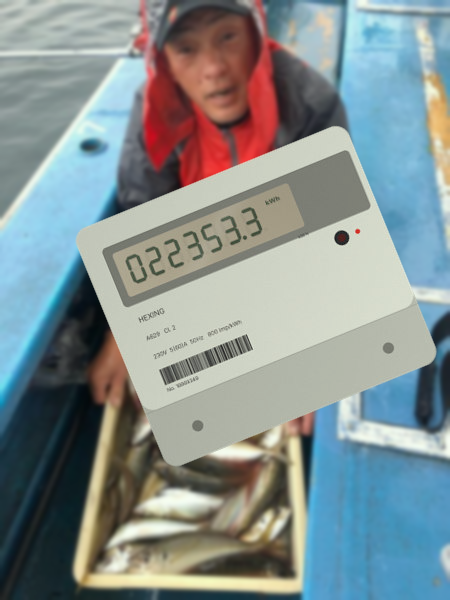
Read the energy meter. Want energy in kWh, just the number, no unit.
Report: 22353.3
